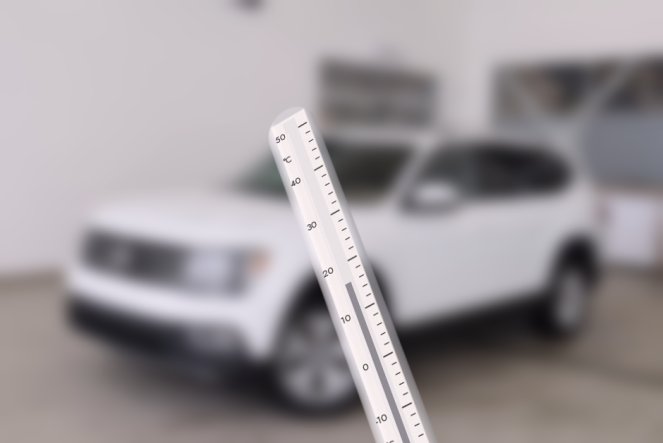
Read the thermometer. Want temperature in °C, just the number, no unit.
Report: 16
